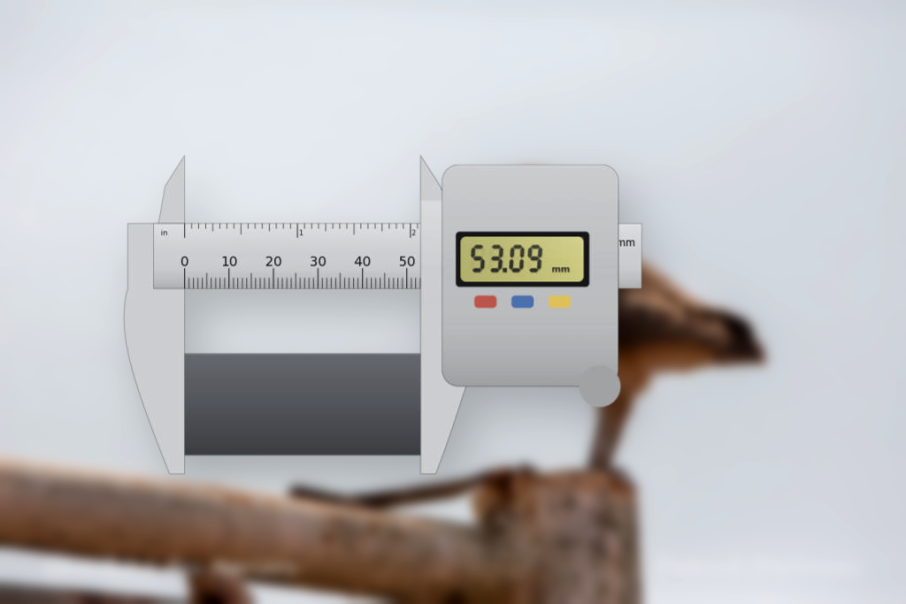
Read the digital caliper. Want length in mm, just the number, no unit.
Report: 53.09
